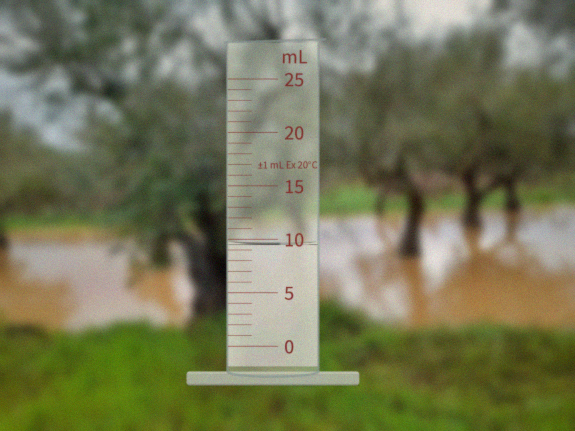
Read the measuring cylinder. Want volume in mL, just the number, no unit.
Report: 9.5
